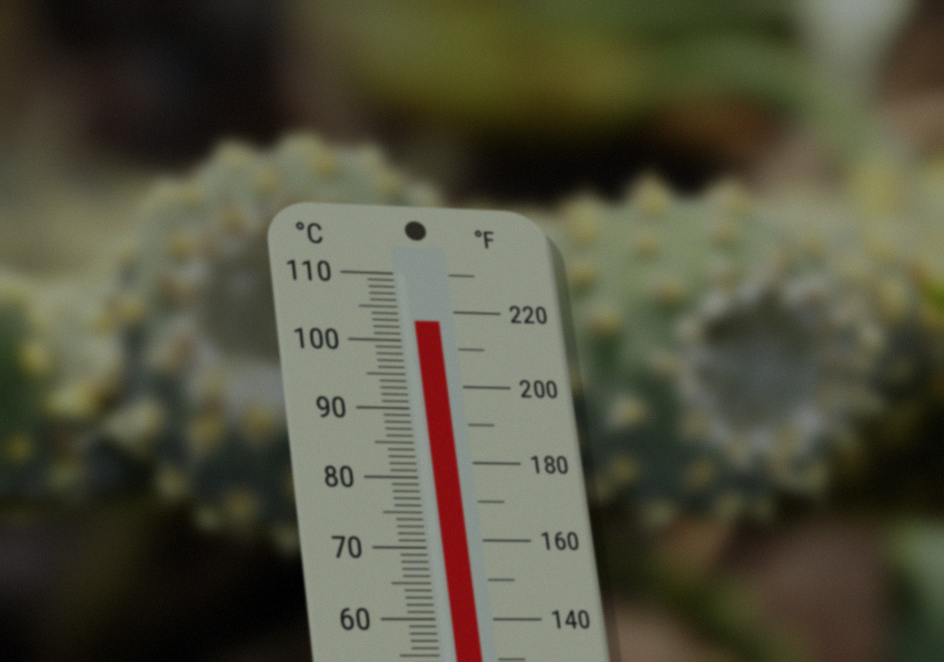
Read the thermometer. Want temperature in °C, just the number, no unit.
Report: 103
